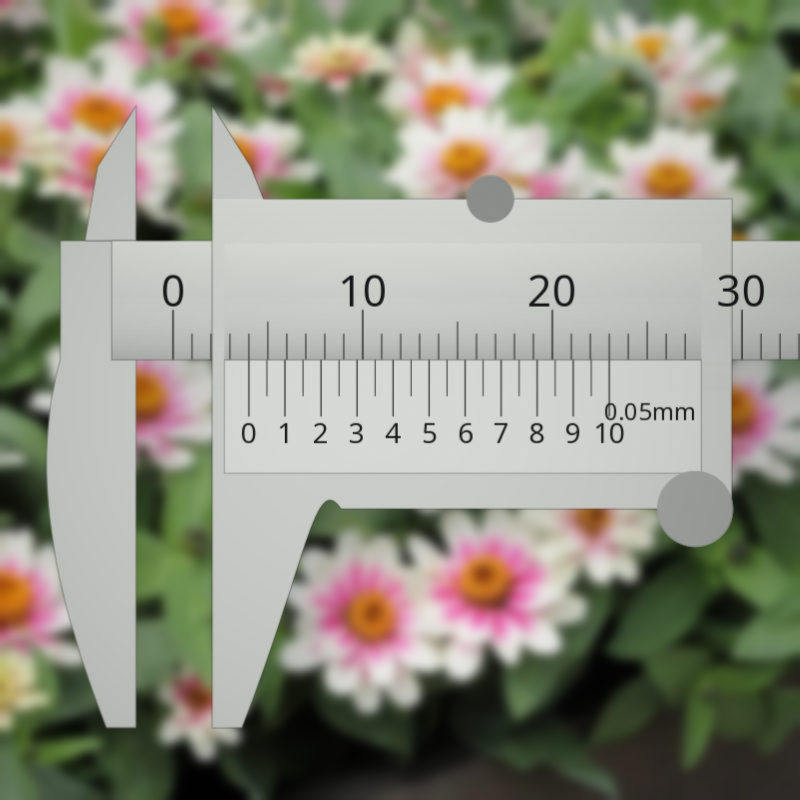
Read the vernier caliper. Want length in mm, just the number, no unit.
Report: 4.0
